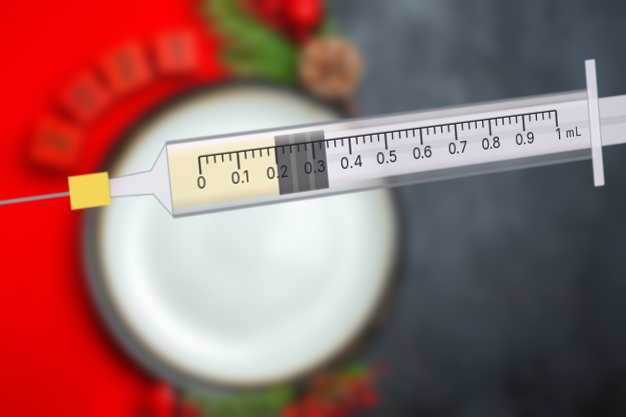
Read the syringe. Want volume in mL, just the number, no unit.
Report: 0.2
